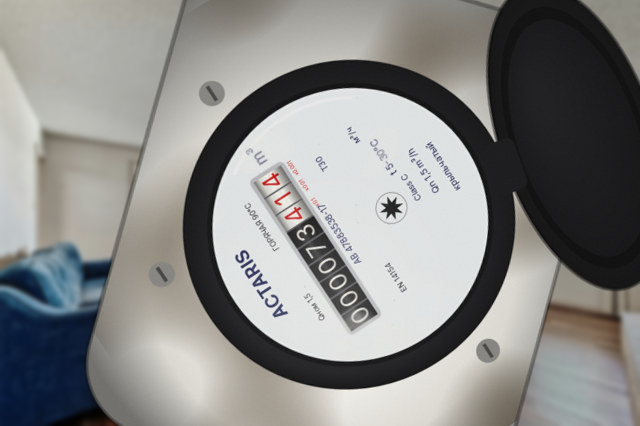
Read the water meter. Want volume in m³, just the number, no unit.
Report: 73.414
